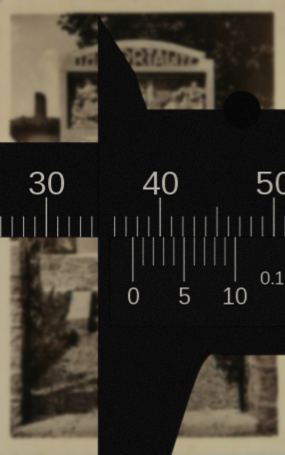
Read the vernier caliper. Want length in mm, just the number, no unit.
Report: 37.6
